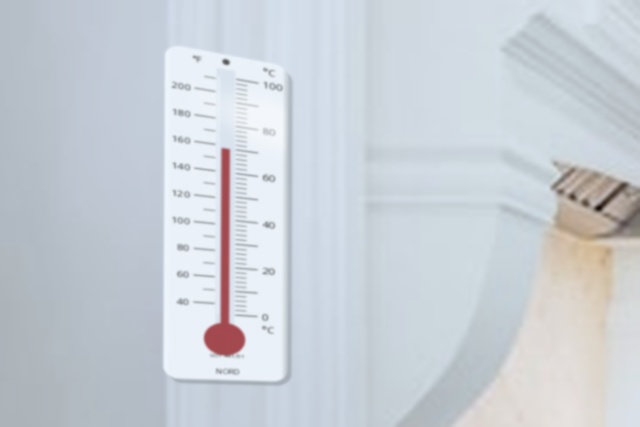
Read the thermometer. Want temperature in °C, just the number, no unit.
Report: 70
